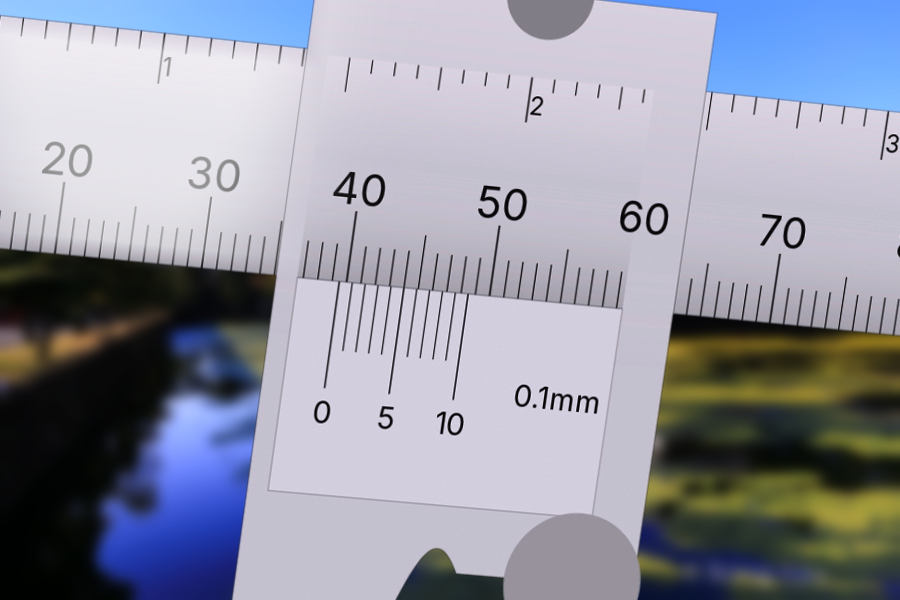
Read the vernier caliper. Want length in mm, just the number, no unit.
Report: 39.5
